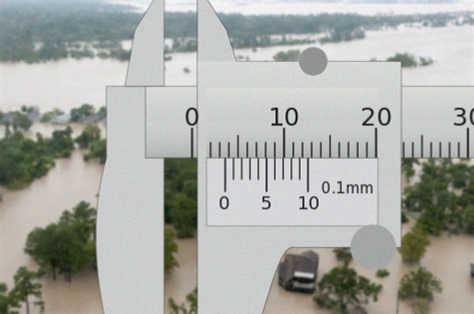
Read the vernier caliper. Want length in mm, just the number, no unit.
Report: 3.6
